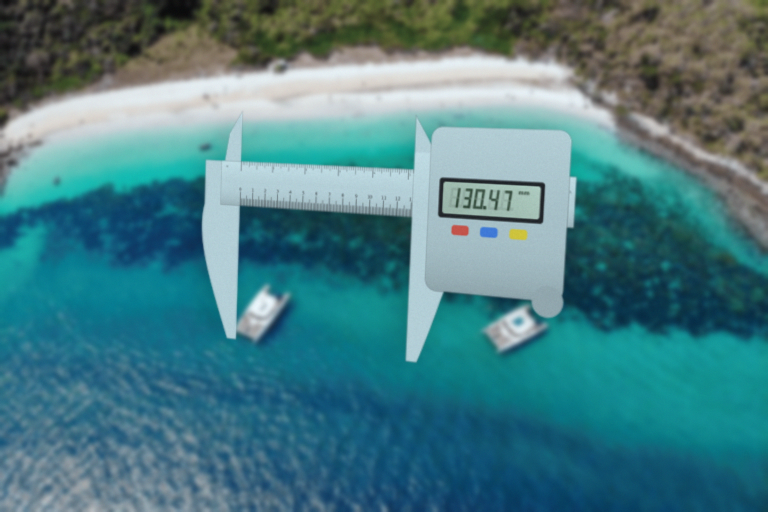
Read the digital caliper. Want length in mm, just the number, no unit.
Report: 130.47
